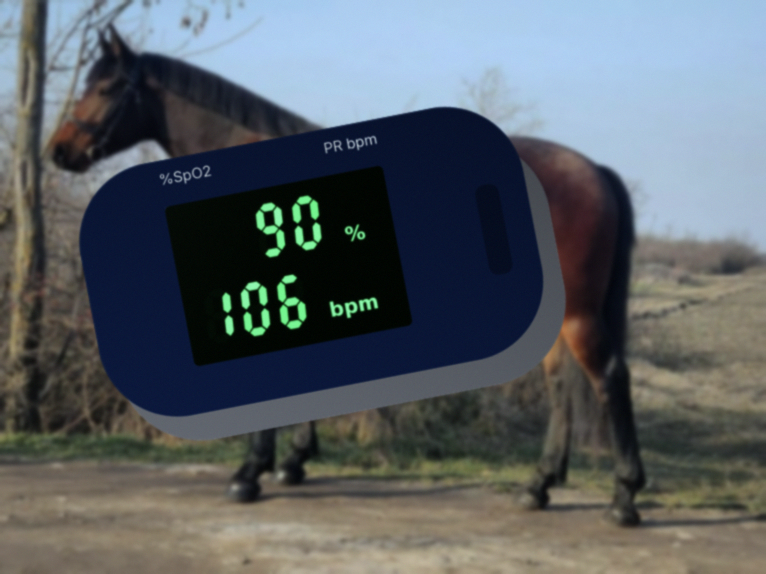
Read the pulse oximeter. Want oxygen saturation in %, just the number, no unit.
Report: 90
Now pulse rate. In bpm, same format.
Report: 106
